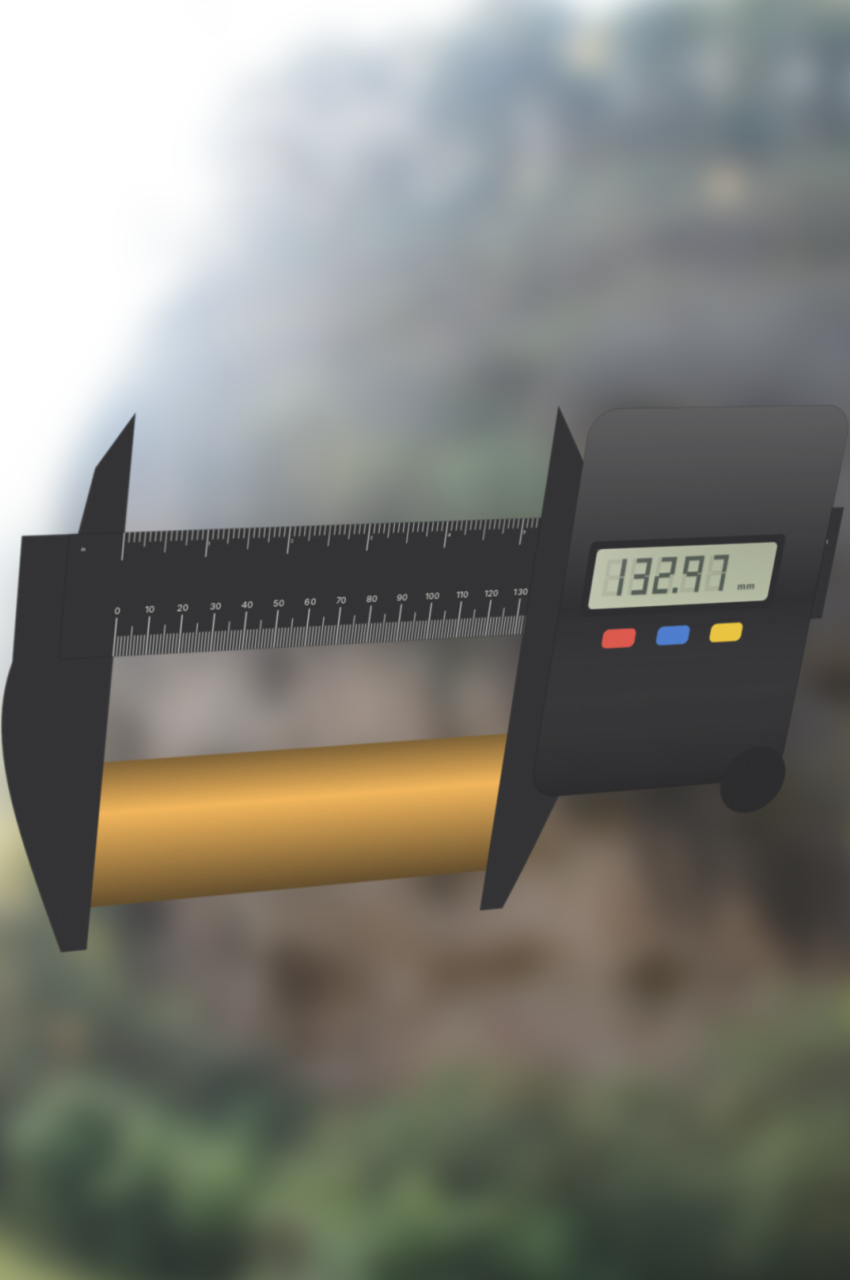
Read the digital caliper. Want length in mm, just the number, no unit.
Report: 132.97
